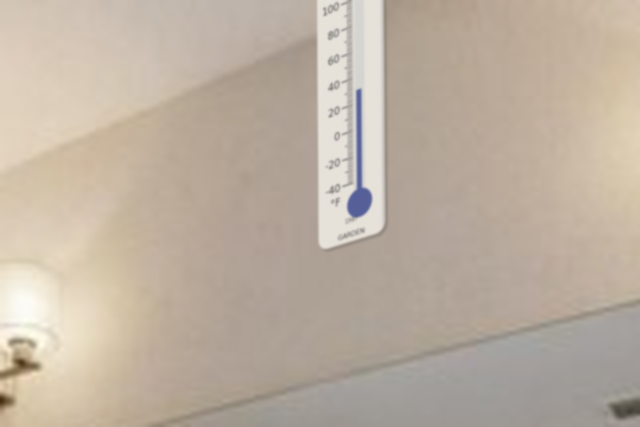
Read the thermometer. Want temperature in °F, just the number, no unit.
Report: 30
